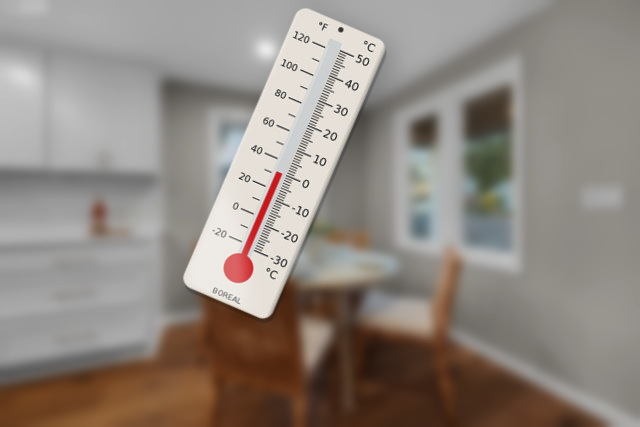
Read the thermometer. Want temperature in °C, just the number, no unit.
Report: 0
